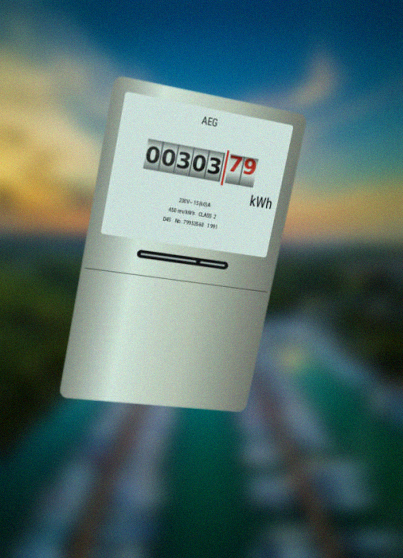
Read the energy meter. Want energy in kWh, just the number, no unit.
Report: 303.79
